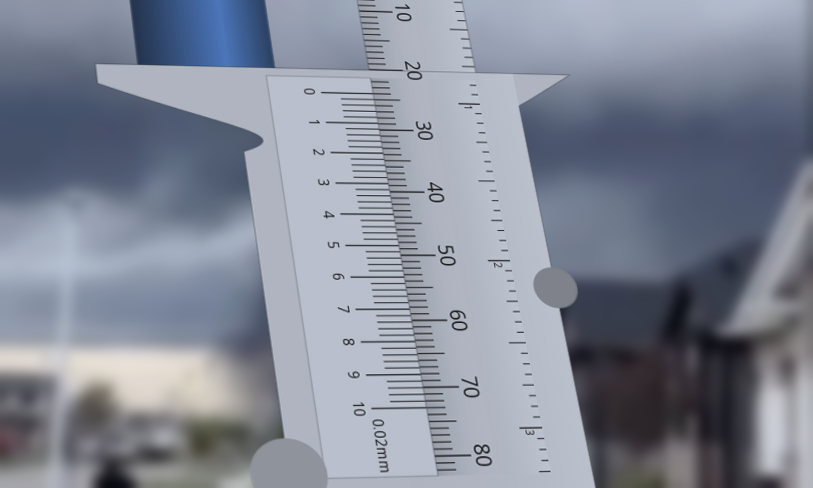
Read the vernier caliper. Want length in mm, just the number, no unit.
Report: 24.0
